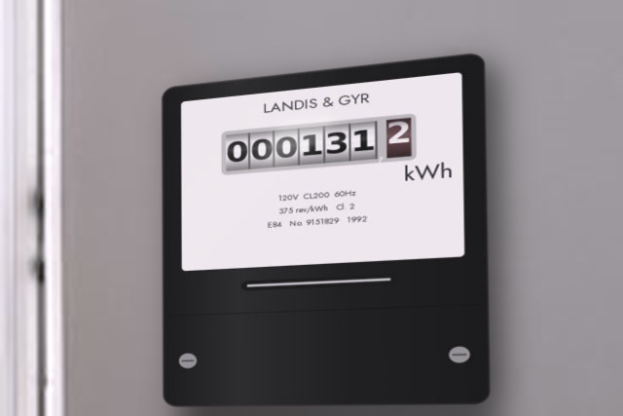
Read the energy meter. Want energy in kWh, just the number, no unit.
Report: 131.2
